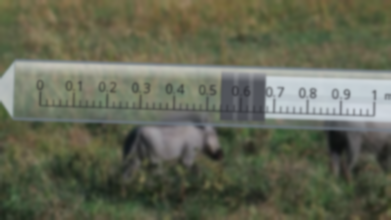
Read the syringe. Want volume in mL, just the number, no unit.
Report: 0.54
